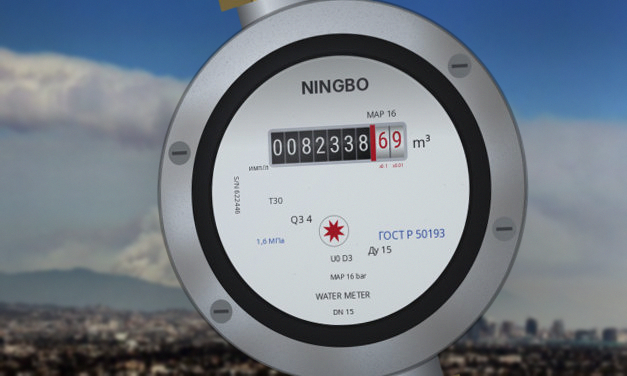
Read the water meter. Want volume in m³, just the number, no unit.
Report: 82338.69
